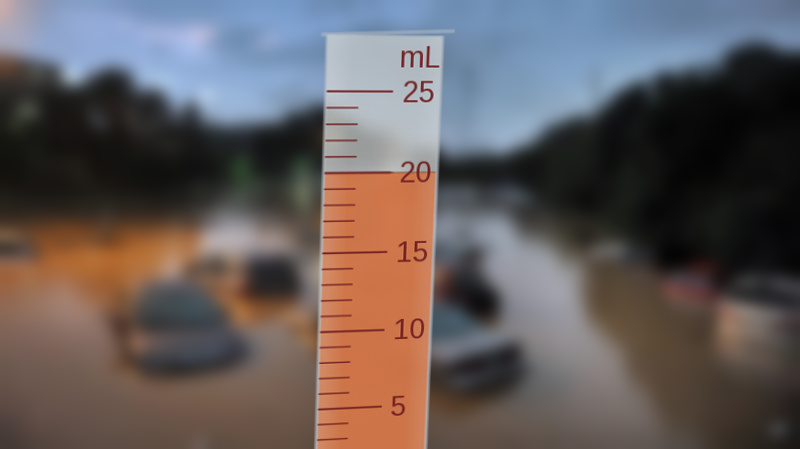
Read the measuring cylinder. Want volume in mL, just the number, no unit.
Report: 20
